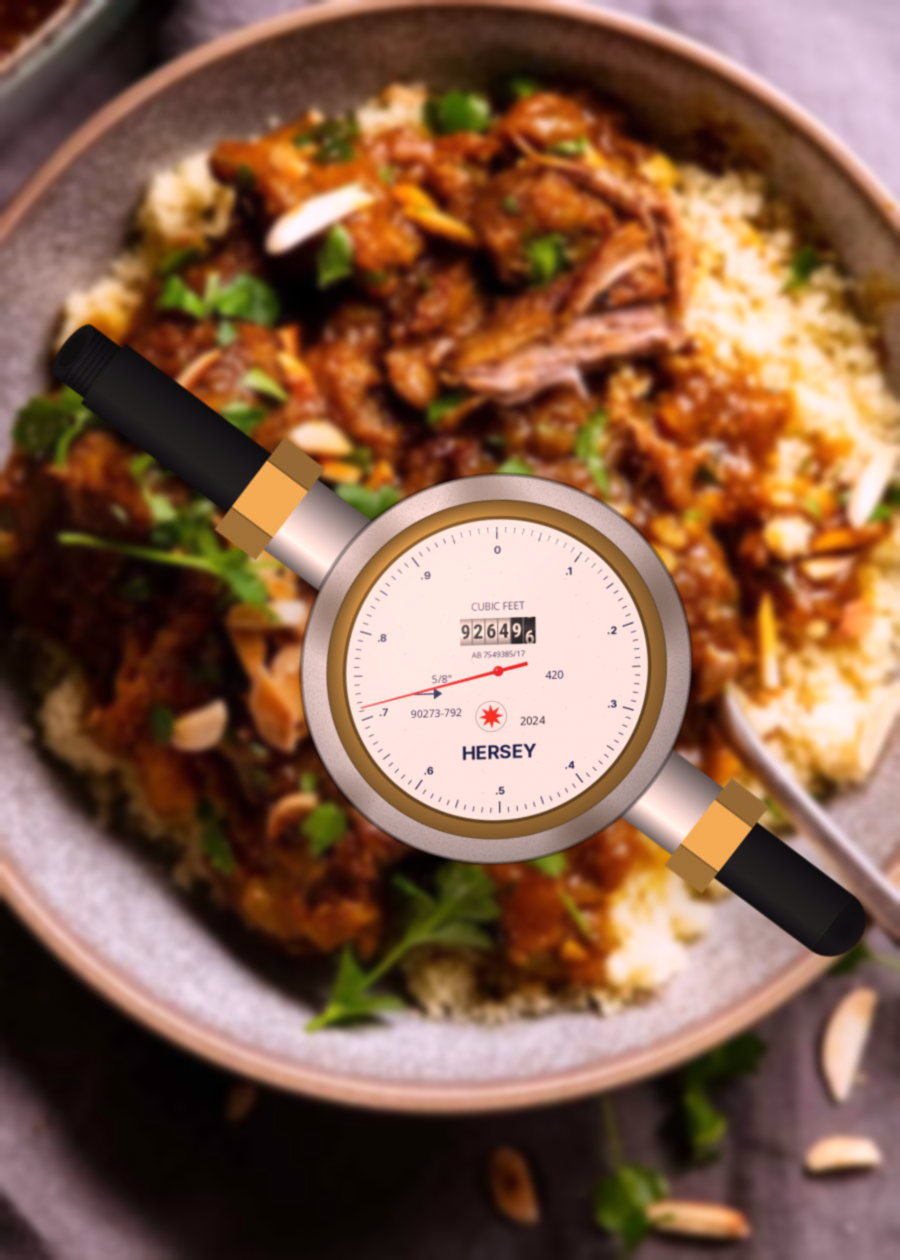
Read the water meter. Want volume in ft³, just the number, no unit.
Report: 926495.71
